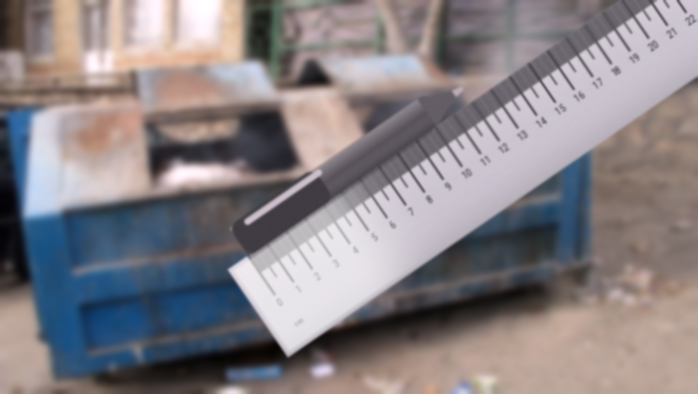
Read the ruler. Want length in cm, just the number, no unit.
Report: 12
